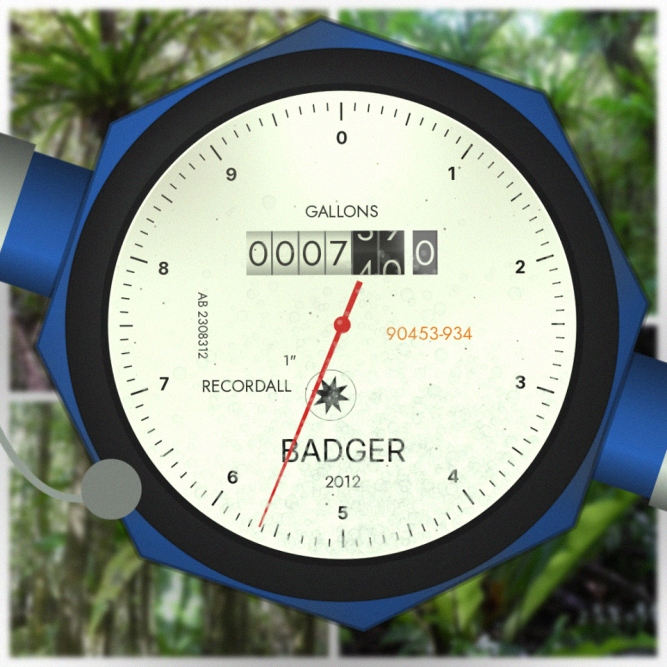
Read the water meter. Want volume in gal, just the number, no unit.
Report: 7395.6
